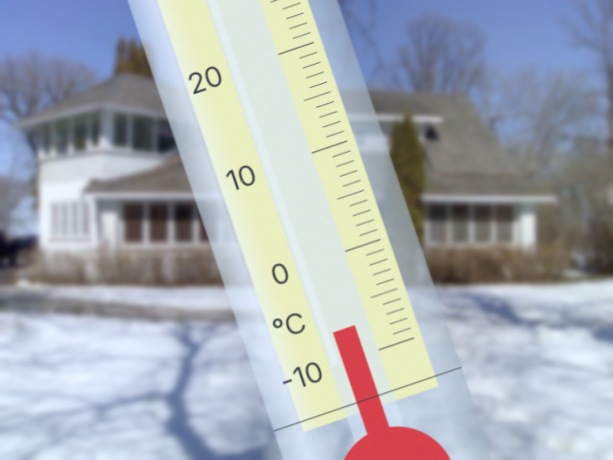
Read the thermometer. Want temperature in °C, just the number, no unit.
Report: -7
